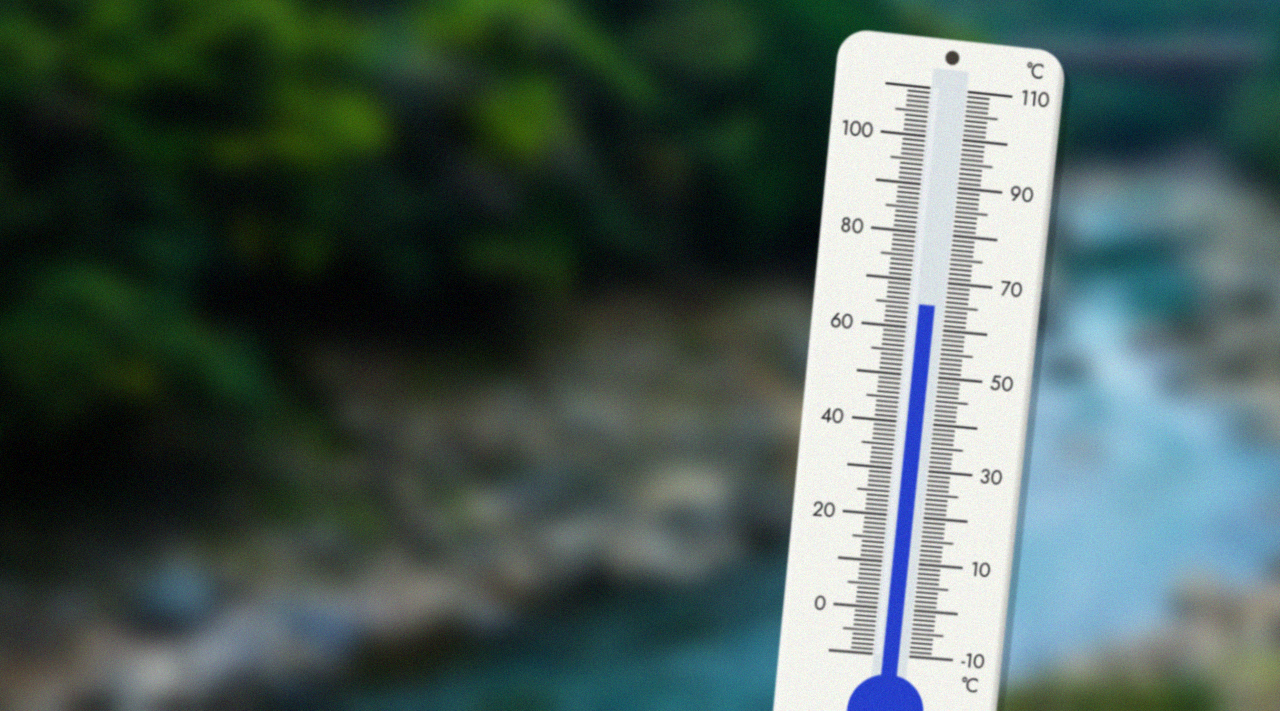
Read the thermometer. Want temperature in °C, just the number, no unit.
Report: 65
